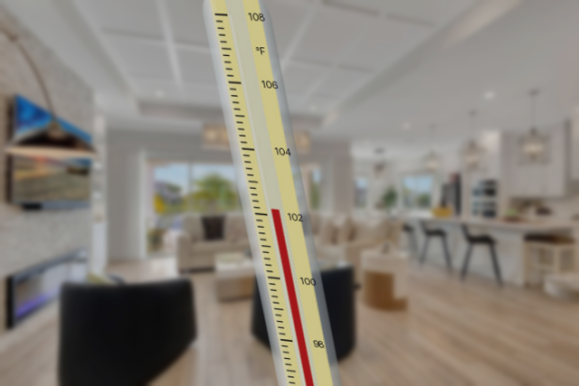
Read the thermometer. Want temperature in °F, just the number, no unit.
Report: 102.2
